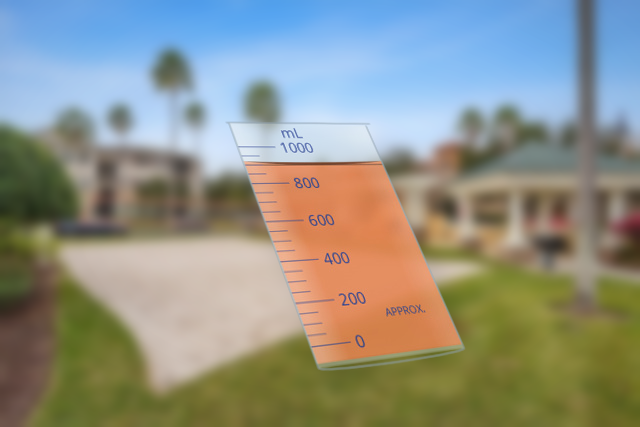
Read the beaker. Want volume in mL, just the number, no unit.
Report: 900
